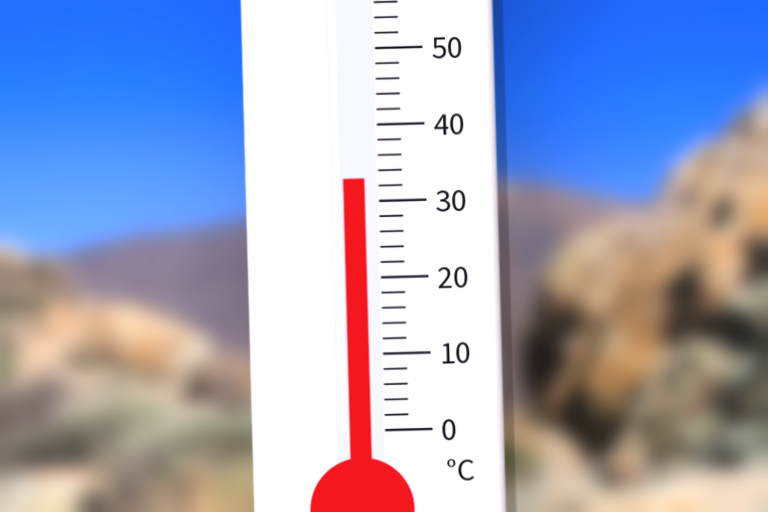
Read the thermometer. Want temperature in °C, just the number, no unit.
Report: 33
